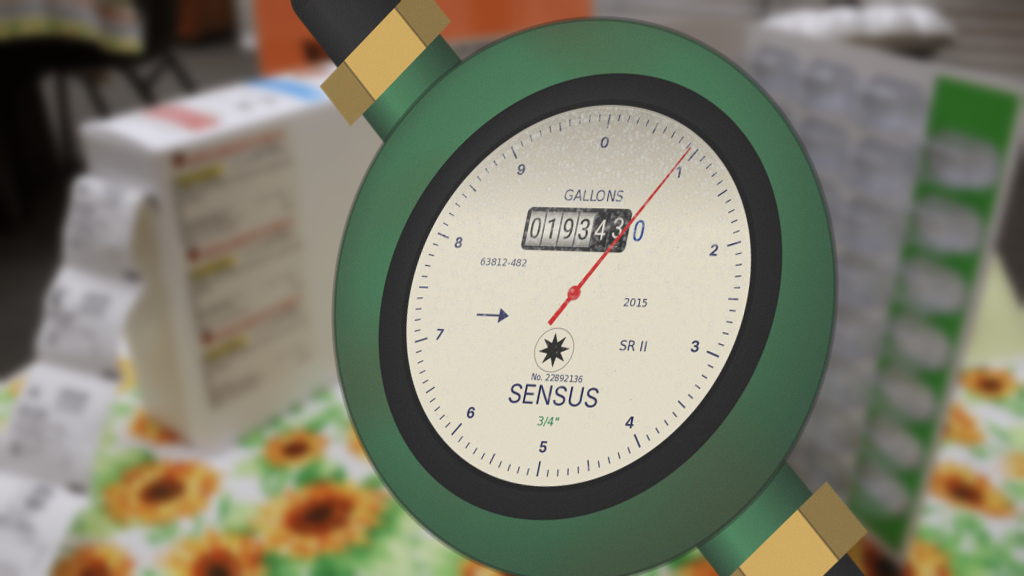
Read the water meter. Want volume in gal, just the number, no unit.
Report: 193430.9
